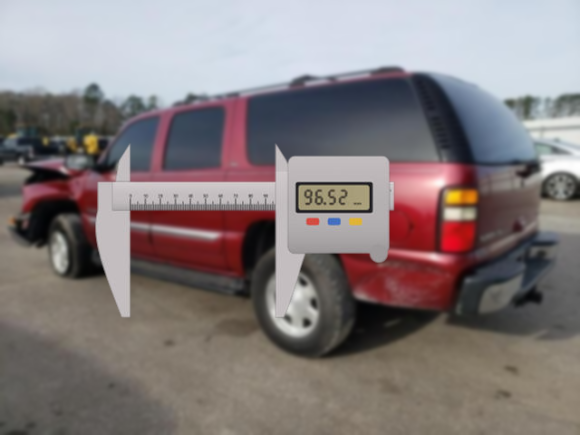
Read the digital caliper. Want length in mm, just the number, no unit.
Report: 96.52
